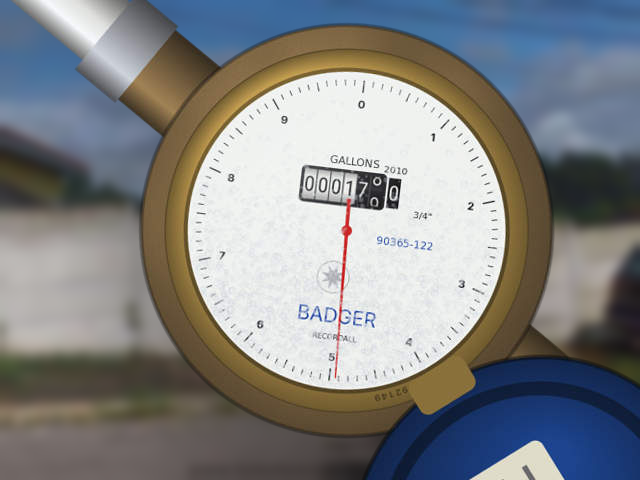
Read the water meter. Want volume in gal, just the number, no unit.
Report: 1784.9
